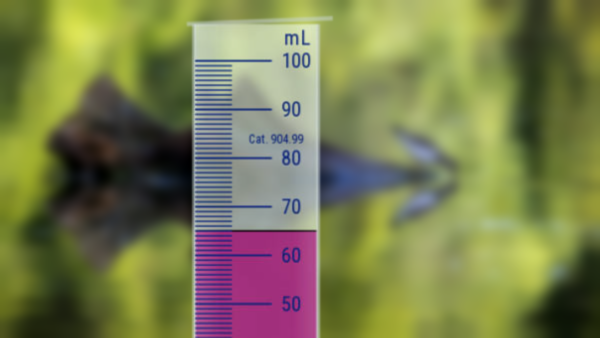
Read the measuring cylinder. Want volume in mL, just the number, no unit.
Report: 65
